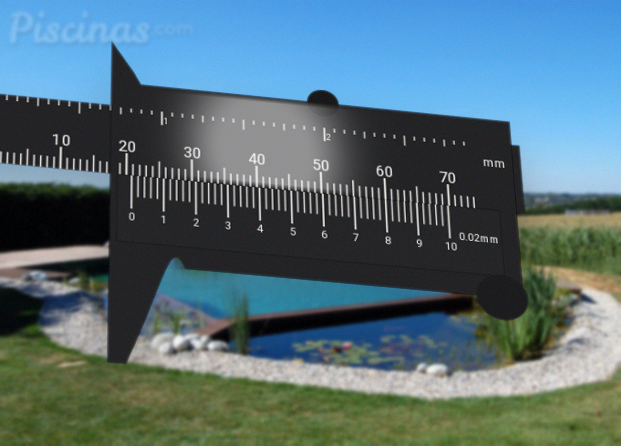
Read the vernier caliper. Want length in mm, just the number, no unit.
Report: 20.8
